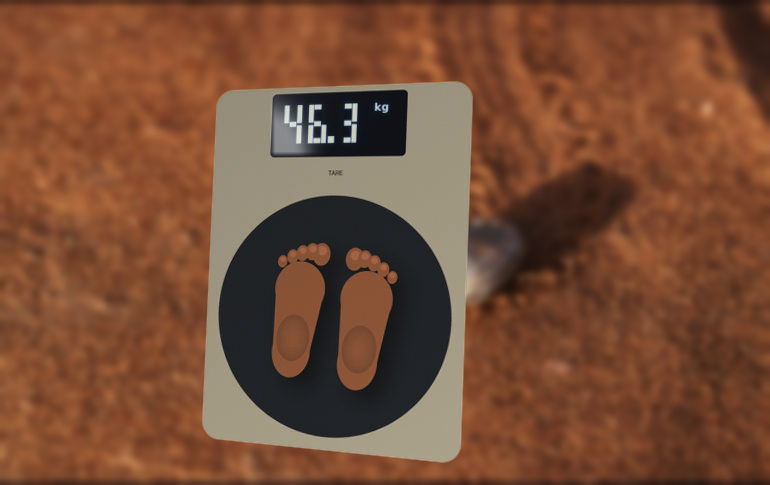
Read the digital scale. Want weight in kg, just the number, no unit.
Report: 46.3
